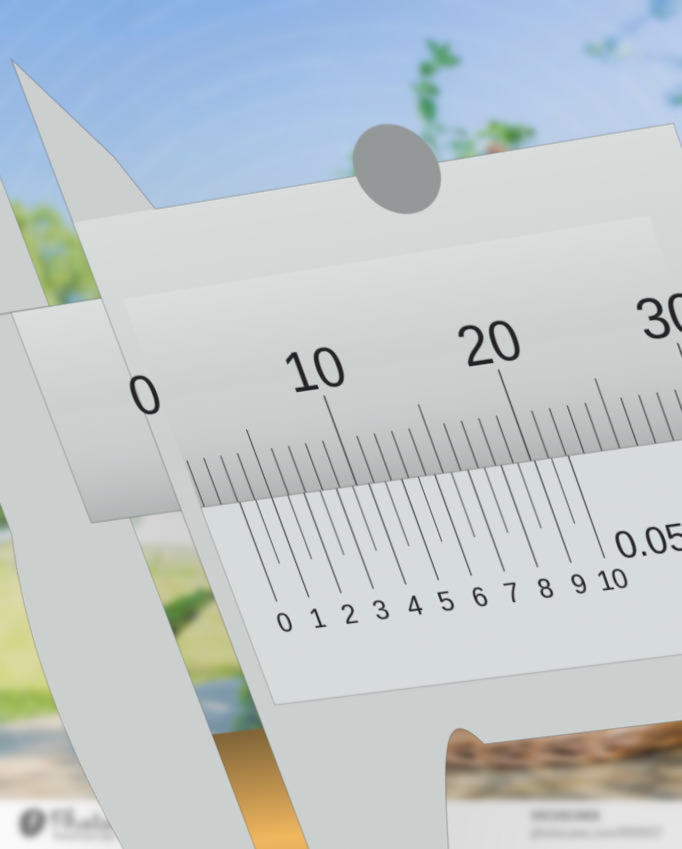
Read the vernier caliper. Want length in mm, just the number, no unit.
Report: 3.1
